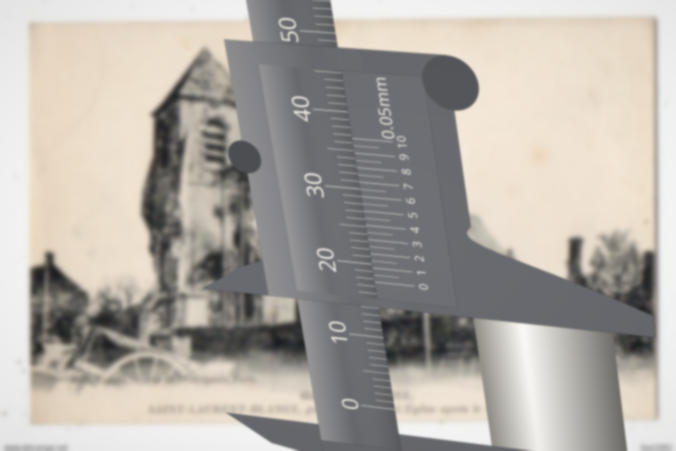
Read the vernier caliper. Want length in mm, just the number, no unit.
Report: 17.6
